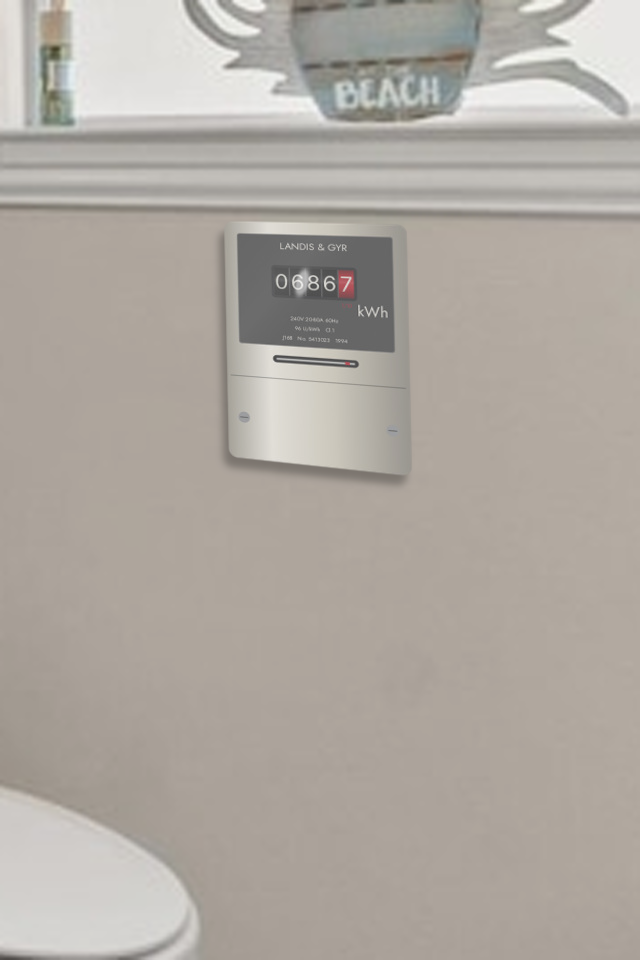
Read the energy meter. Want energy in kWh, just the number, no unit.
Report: 686.7
